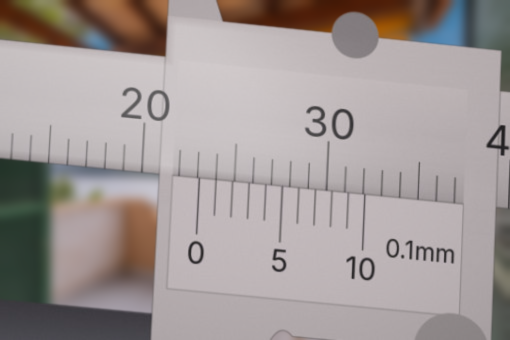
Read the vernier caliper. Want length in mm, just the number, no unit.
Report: 23.1
